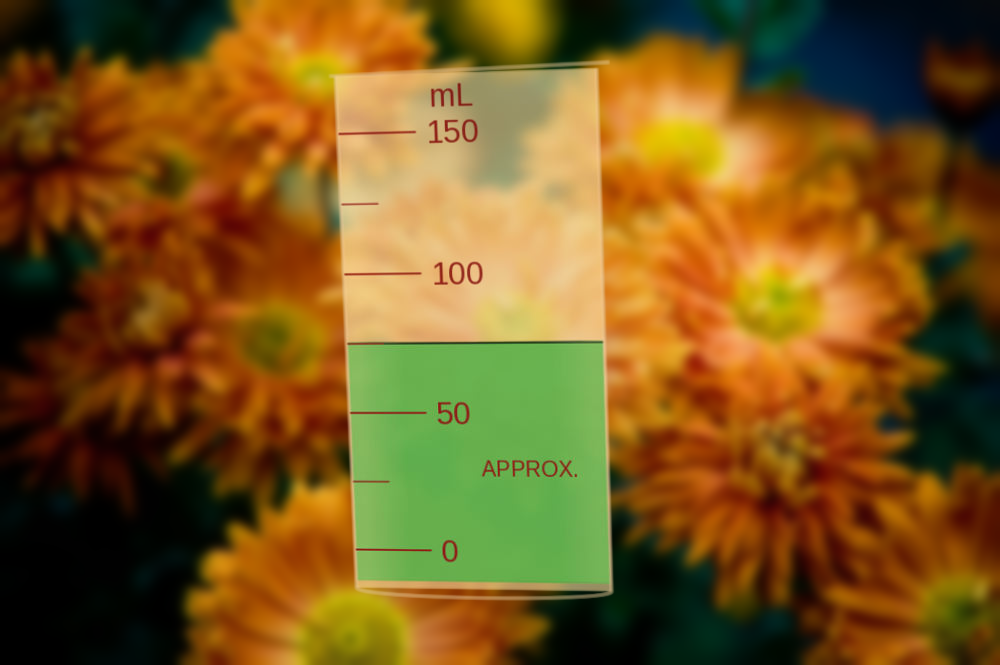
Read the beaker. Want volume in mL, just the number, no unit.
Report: 75
